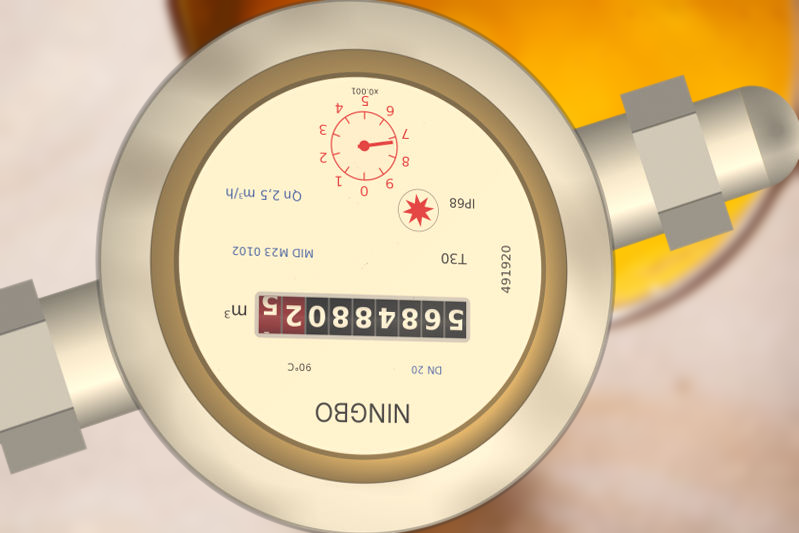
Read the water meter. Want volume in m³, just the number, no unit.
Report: 5684880.247
